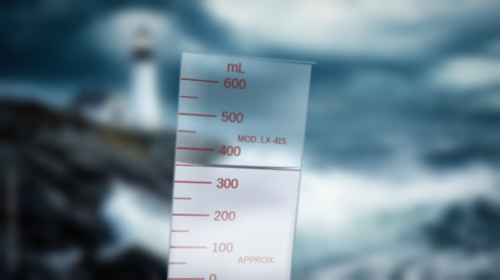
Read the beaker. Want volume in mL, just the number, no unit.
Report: 350
